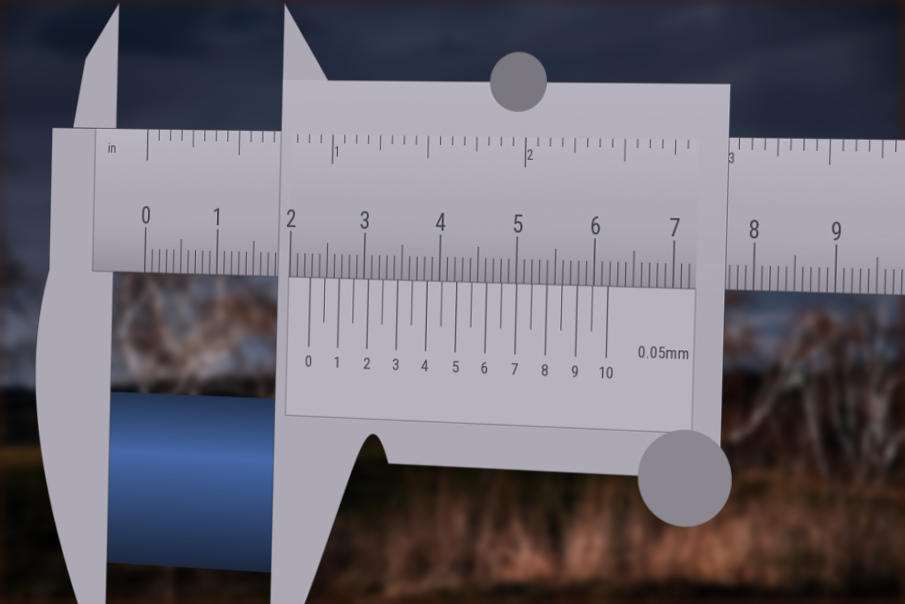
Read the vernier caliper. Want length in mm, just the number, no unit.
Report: 22.8
